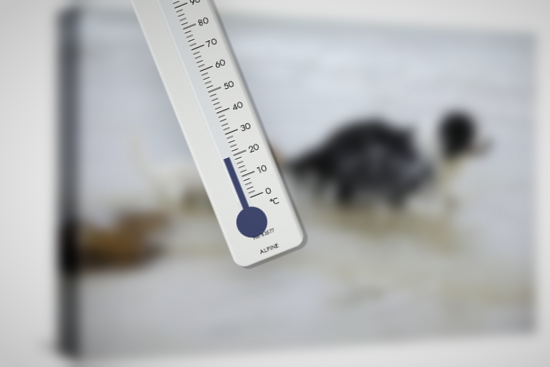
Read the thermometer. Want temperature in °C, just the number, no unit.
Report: 20
